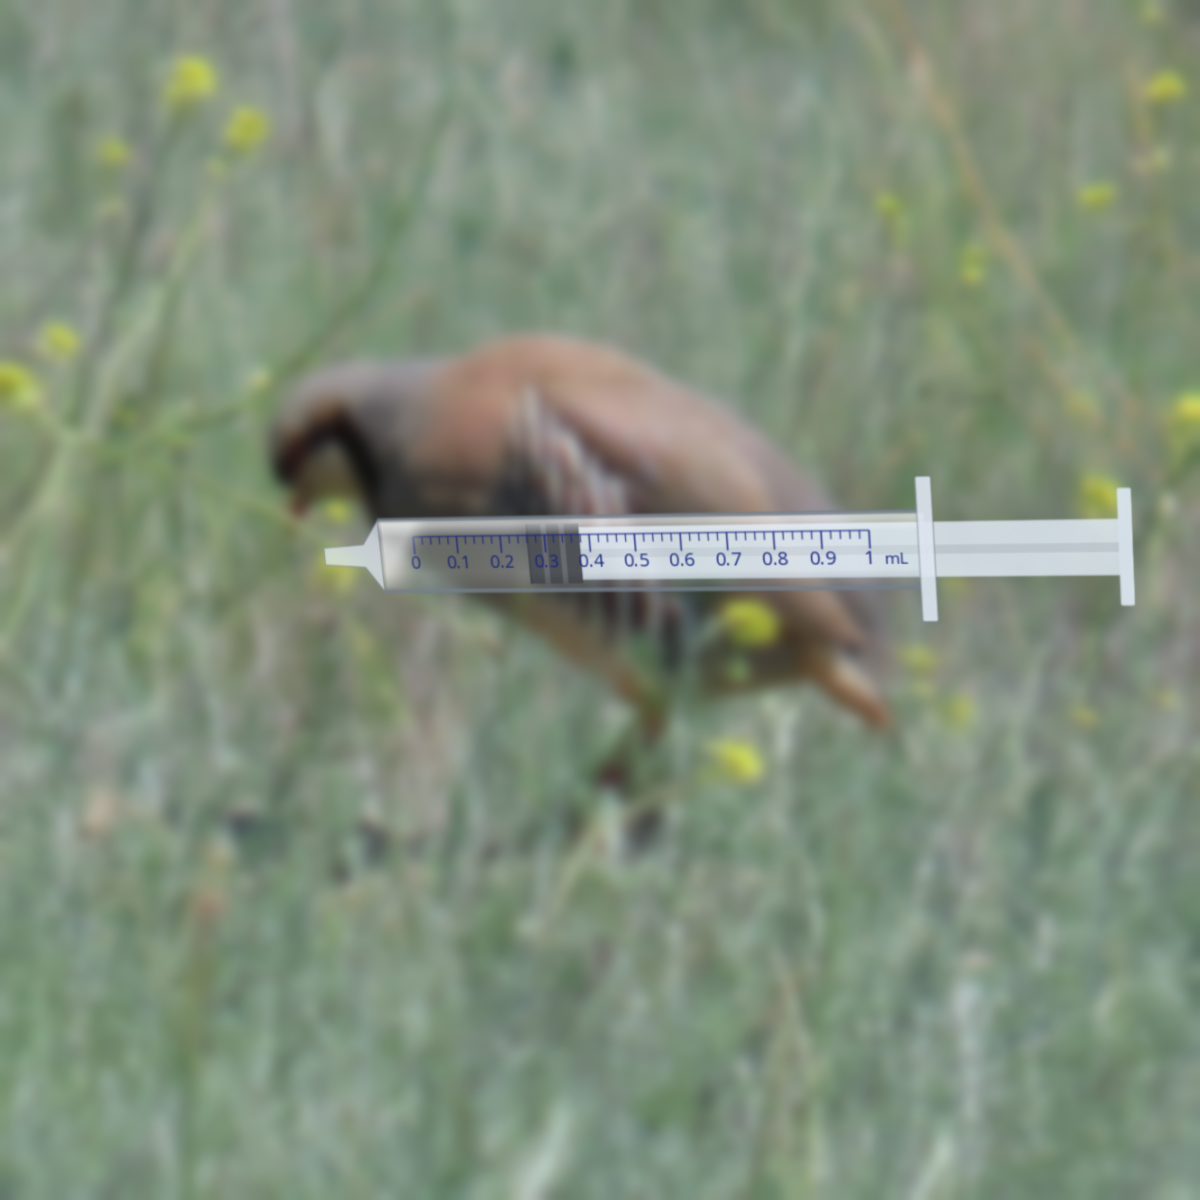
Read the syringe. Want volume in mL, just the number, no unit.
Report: 0.26
